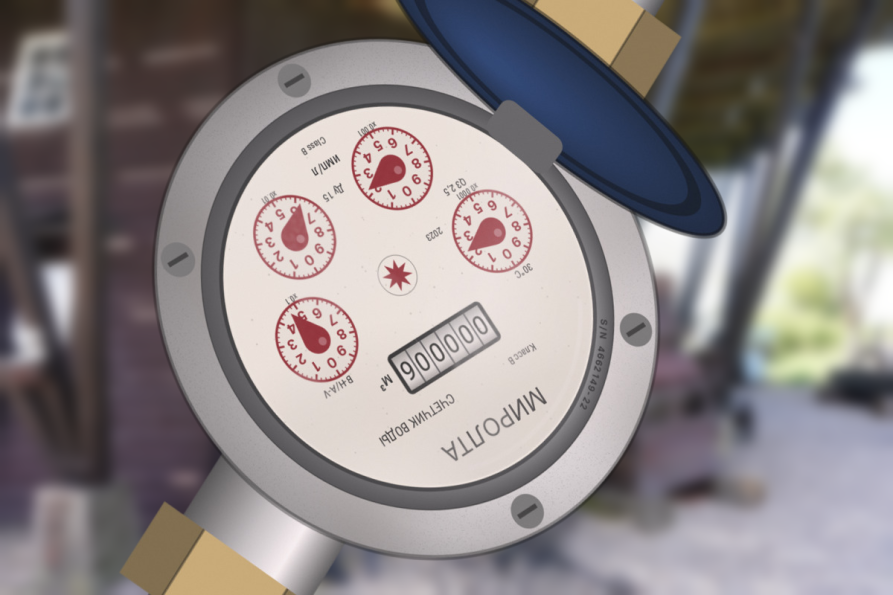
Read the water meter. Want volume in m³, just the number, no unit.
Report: 6.4622
